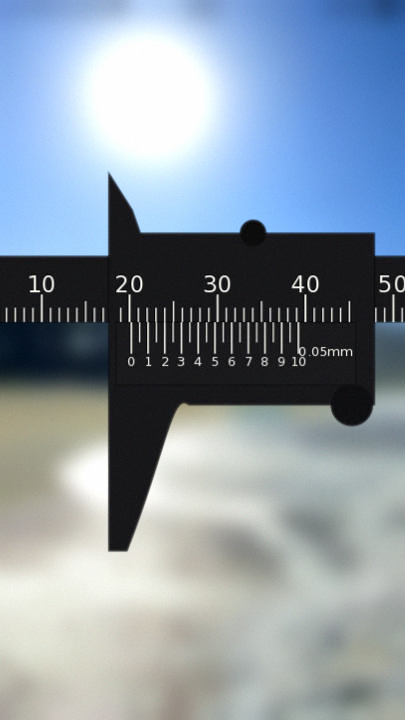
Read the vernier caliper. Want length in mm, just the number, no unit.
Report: 20.2
